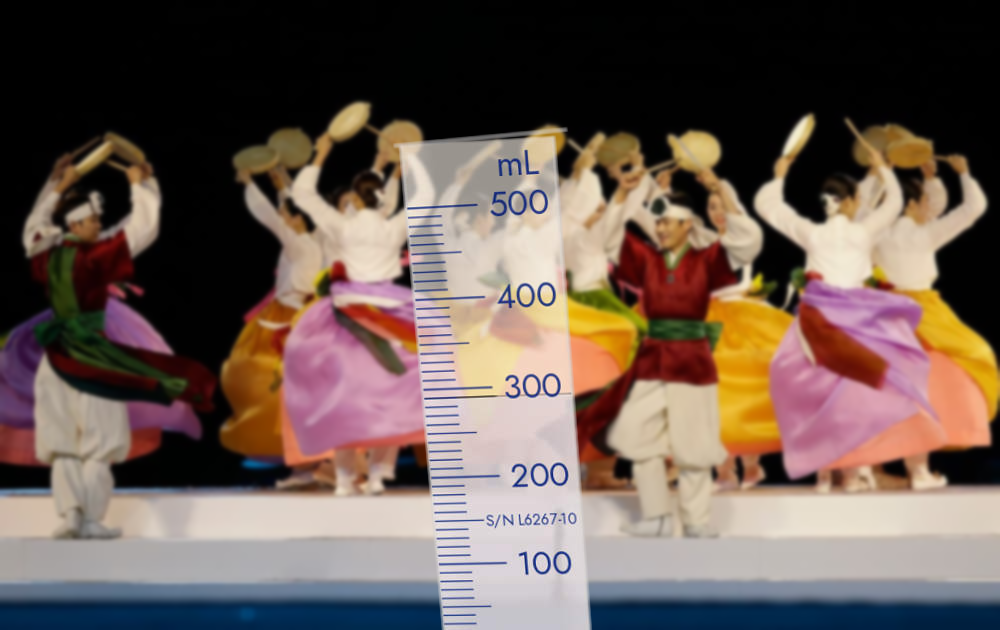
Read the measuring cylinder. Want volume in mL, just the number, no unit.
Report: 290
